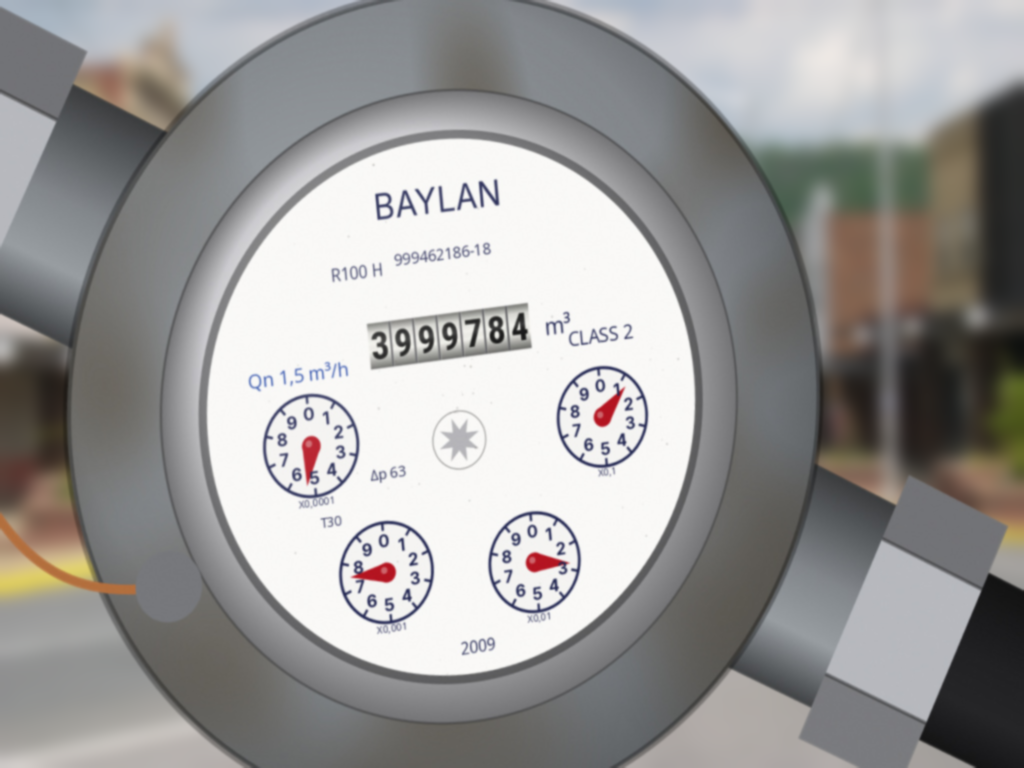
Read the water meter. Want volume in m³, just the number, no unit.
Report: 3999784.1275
